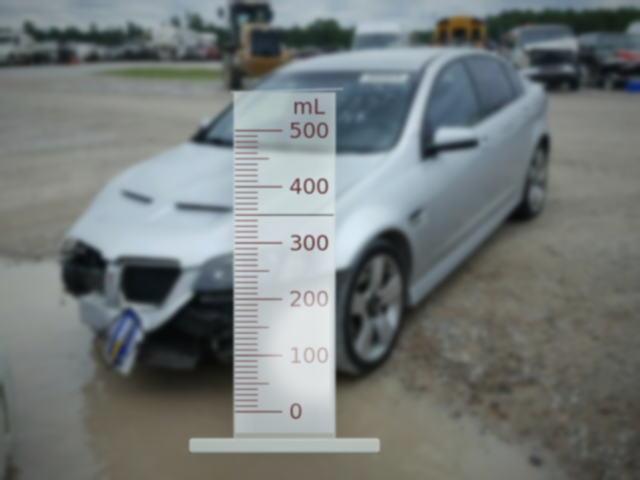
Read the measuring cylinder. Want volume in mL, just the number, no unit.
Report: 350
